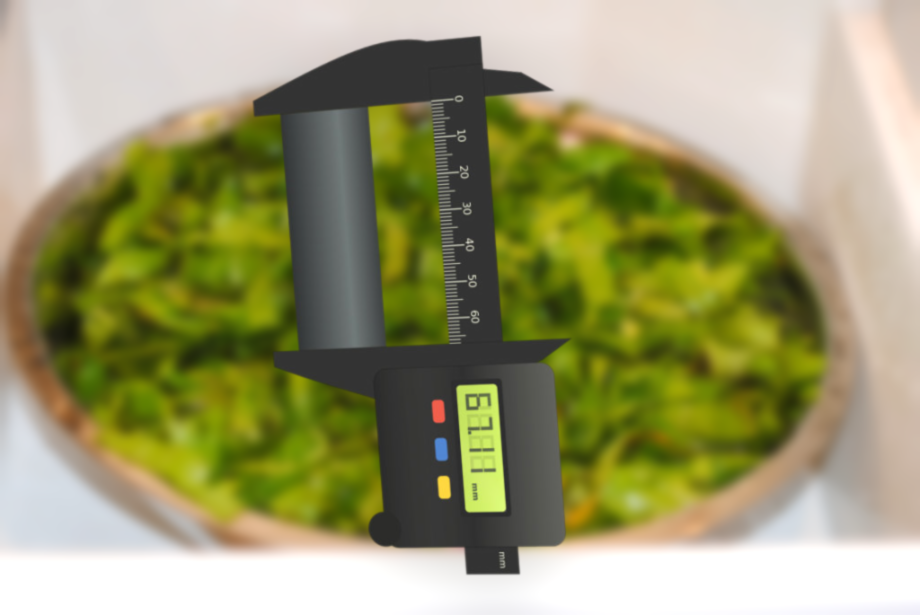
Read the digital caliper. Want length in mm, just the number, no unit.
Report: 67.11
